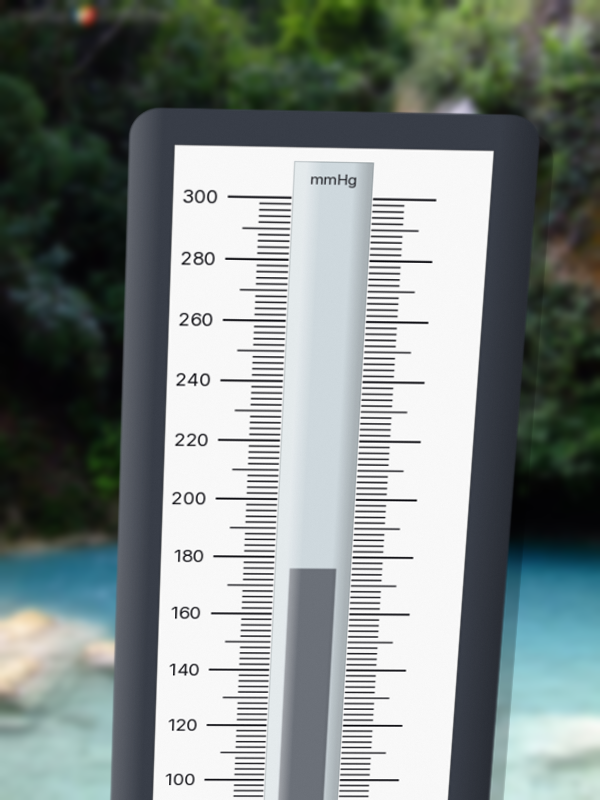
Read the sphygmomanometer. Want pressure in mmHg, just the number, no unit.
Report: 176
